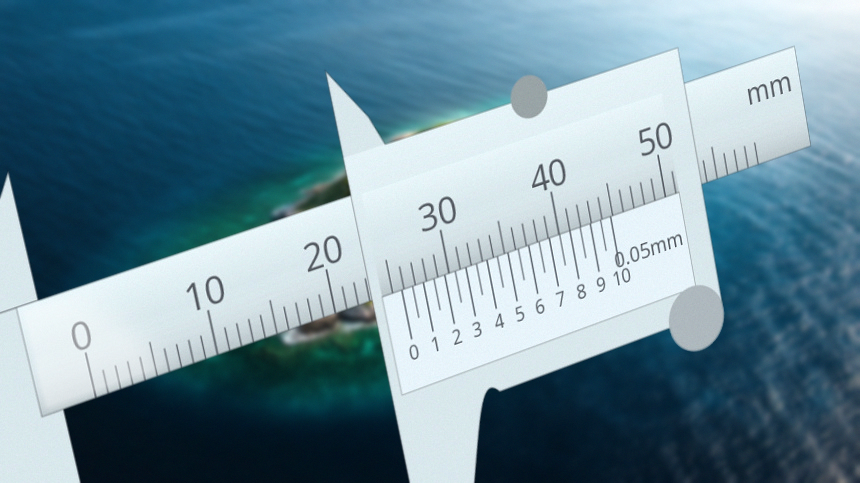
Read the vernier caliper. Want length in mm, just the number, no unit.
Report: 25.8
